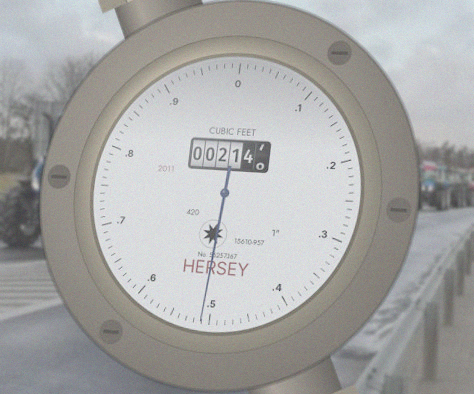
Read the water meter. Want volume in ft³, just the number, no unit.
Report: 2147.51
